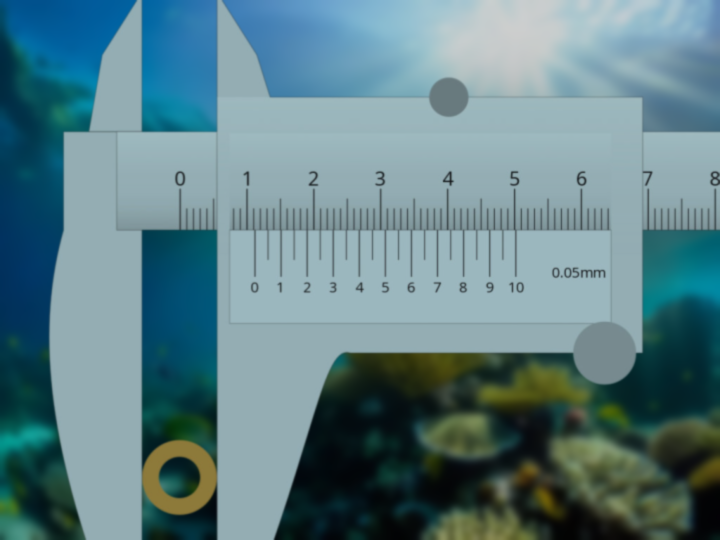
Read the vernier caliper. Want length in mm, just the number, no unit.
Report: 11.2
